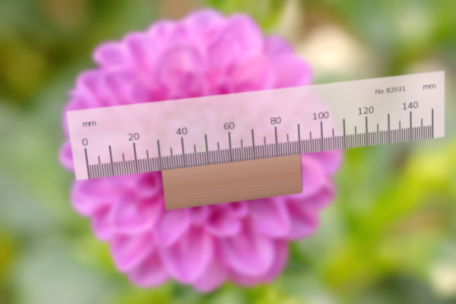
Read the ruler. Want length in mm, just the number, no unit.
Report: 60
